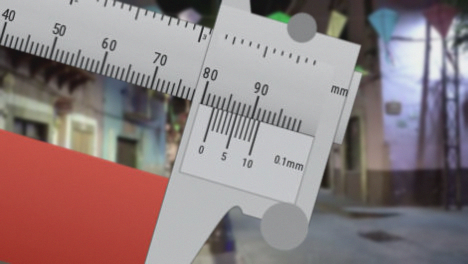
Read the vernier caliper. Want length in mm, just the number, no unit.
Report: 82.5
